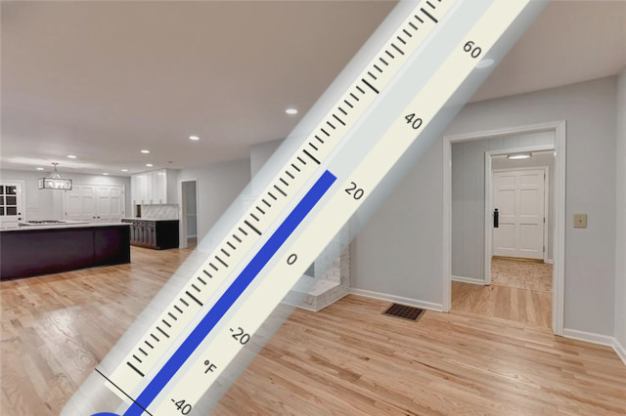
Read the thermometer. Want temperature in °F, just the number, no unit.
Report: 20
